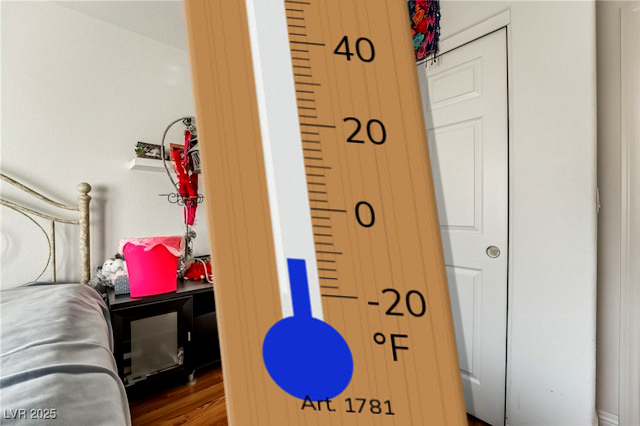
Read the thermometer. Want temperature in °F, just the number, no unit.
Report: -12
